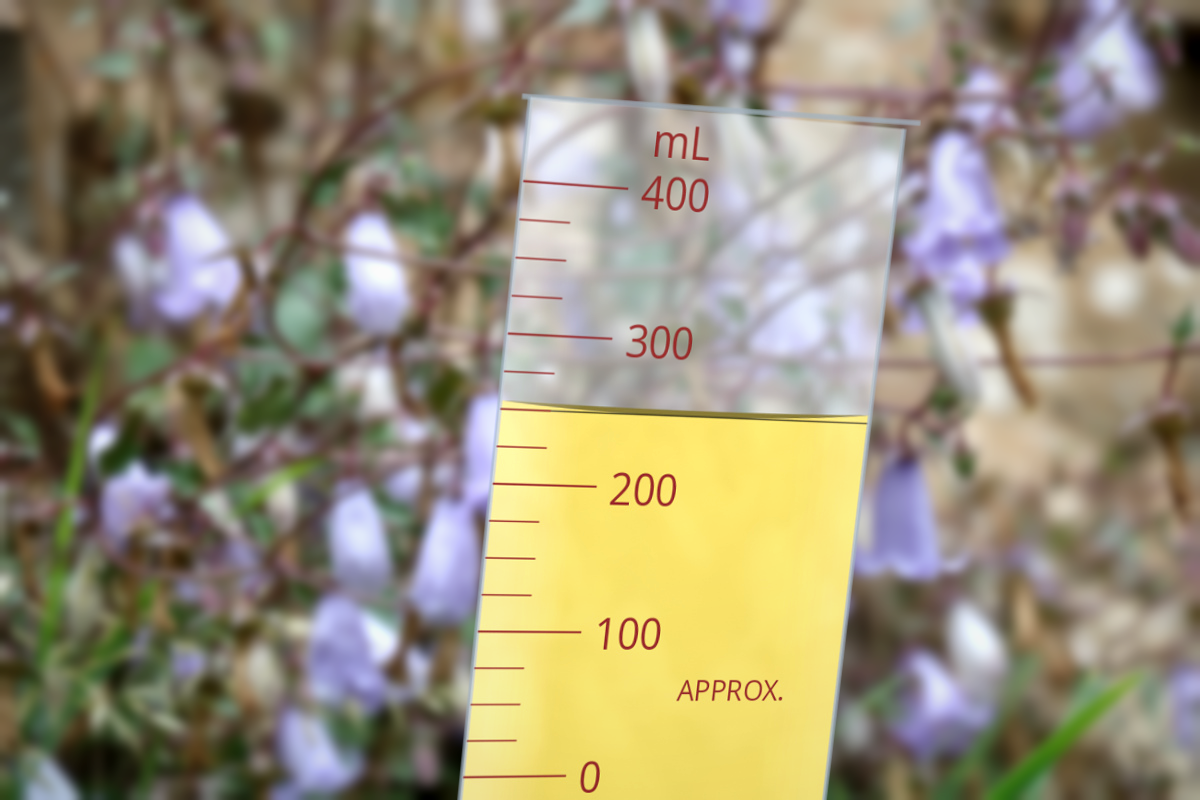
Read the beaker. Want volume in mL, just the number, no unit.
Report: 250
